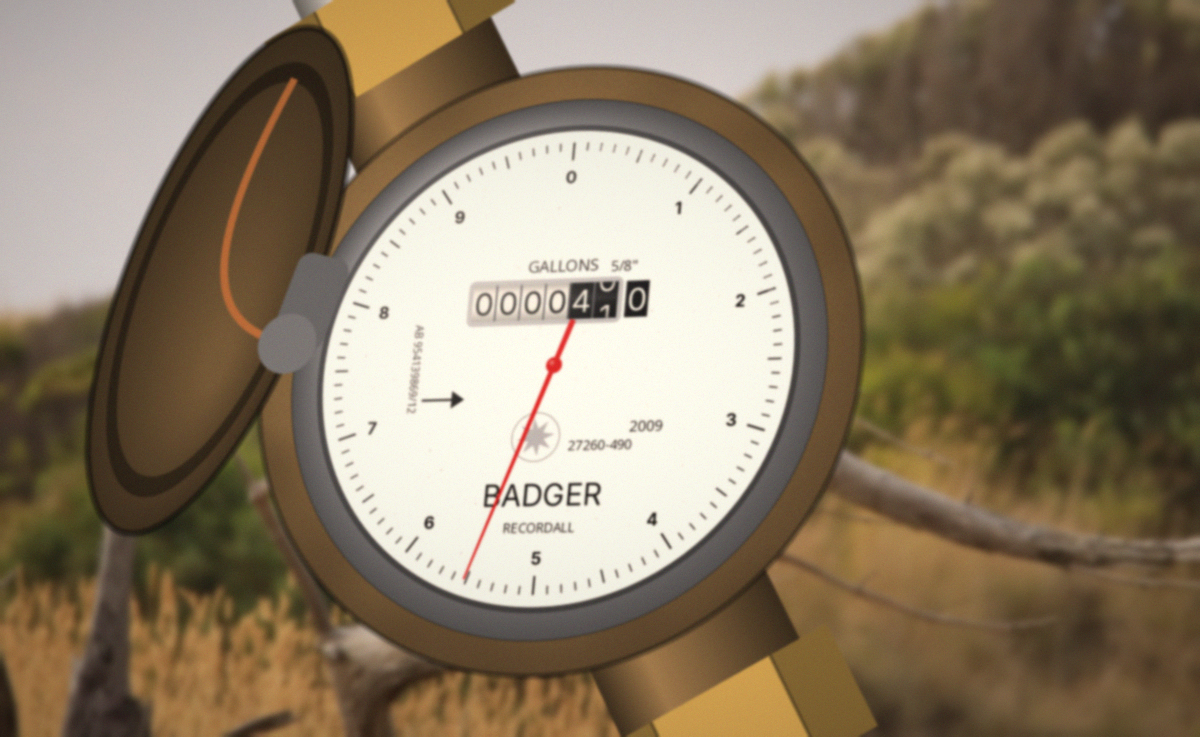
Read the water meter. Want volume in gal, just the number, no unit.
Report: 405.5
